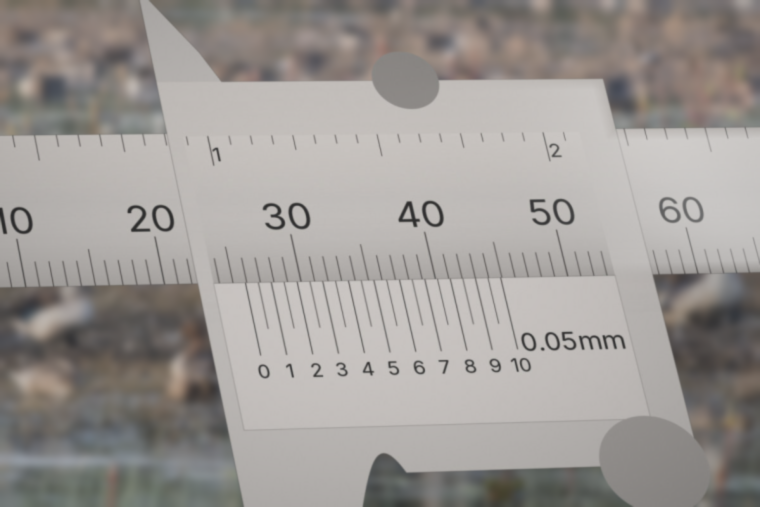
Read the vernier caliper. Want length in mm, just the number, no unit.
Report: 25.9
